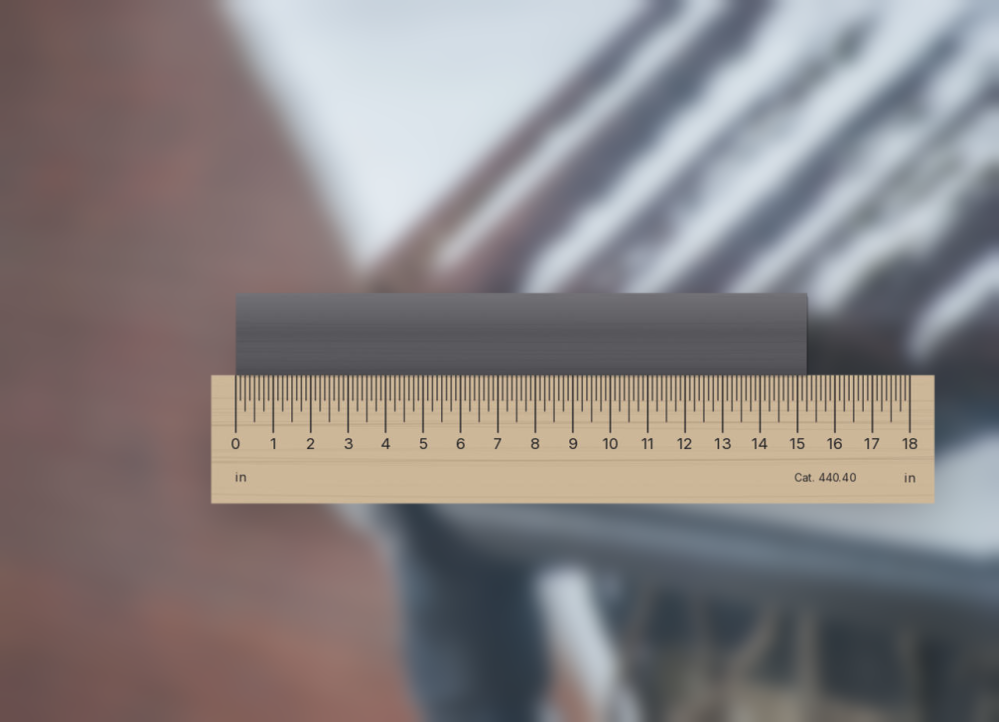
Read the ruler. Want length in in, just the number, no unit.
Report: 15.25
